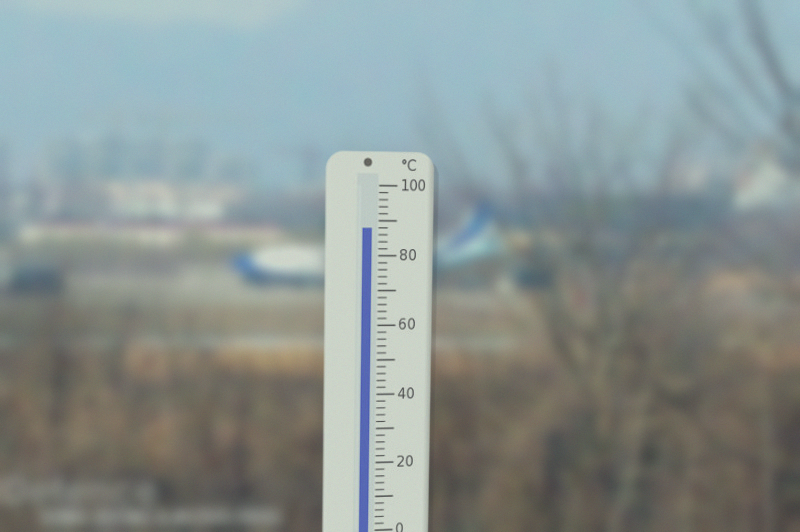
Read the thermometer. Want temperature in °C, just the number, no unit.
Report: 88
